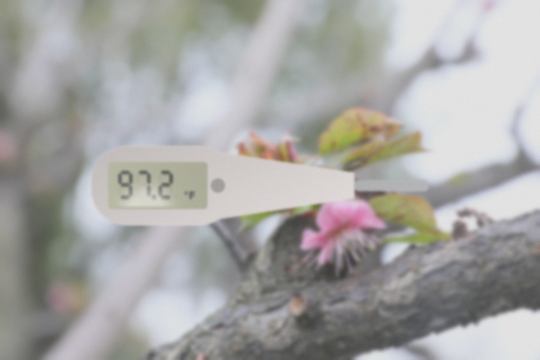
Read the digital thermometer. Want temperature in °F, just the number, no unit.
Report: 97.2
